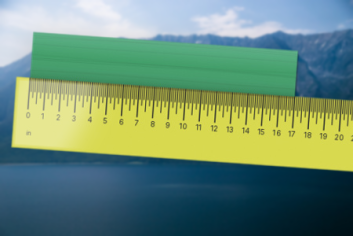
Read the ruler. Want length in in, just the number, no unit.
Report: 17
